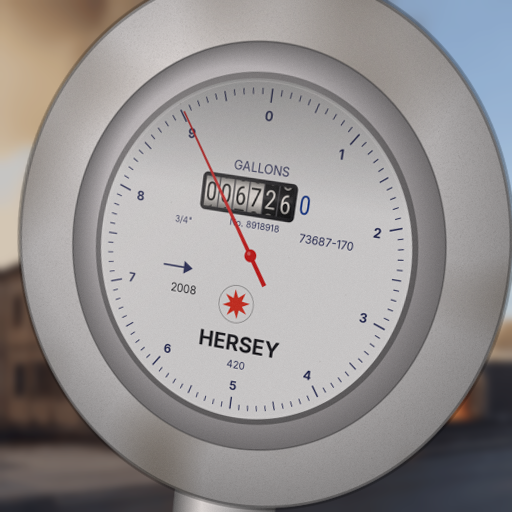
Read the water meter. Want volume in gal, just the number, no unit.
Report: 67259.0
